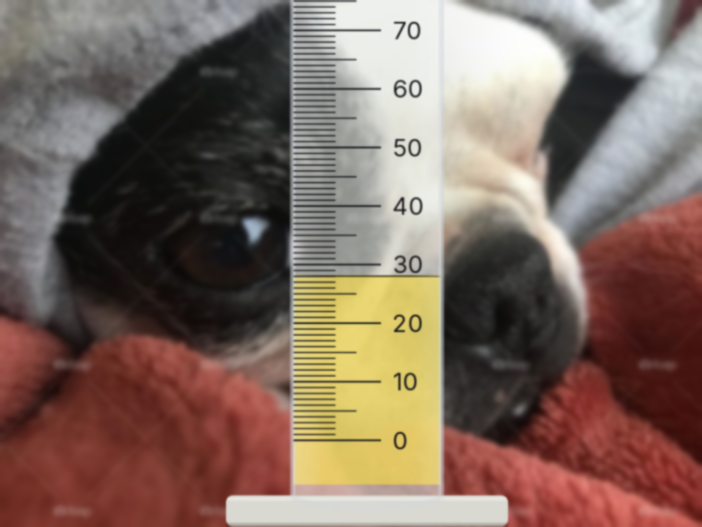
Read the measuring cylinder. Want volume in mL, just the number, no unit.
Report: 28
